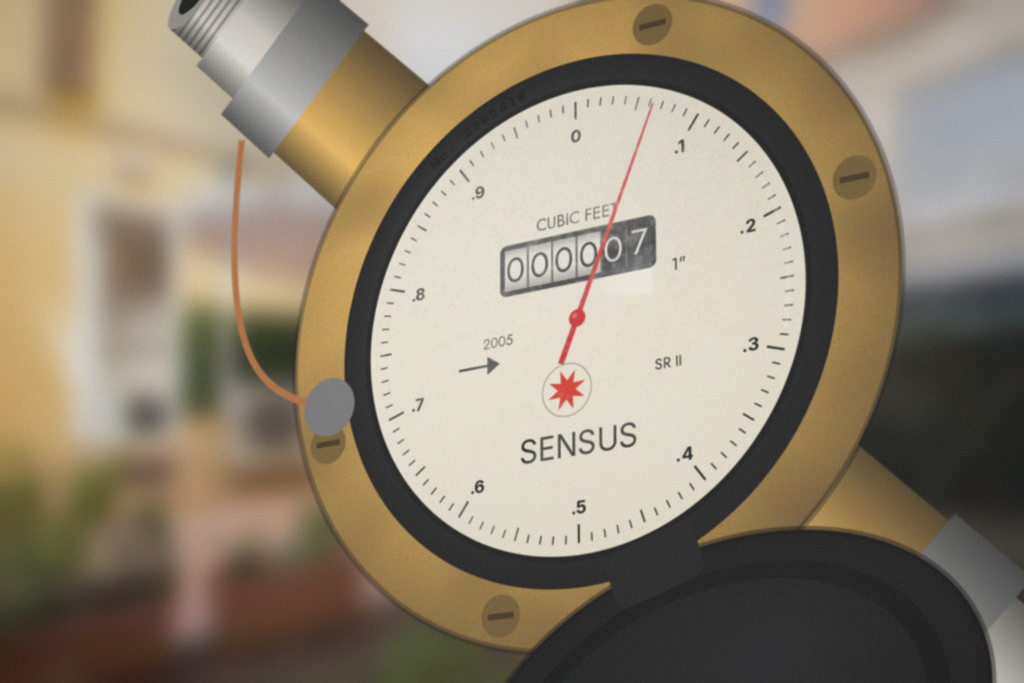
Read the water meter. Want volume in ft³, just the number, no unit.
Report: 7.06
